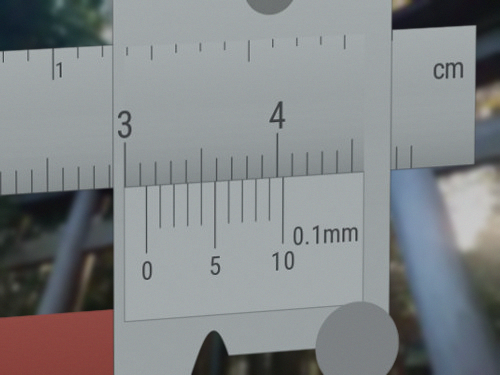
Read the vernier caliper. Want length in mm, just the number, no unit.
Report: 31.4
